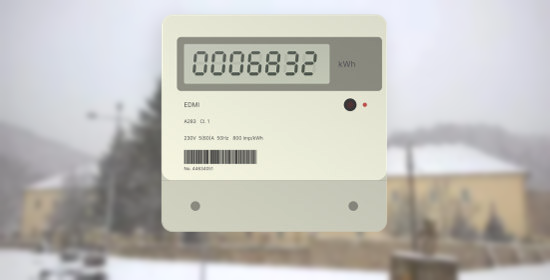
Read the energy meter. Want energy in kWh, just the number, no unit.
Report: 6832
